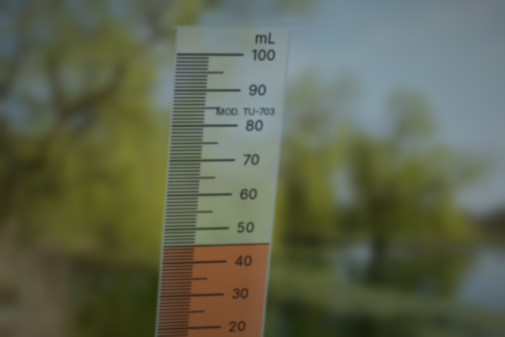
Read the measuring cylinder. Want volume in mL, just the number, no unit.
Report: 45
